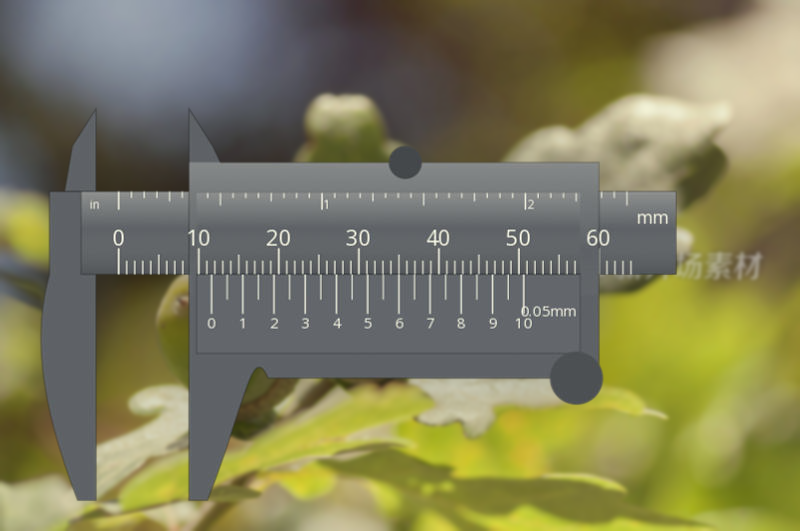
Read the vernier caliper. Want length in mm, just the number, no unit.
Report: 11.6
